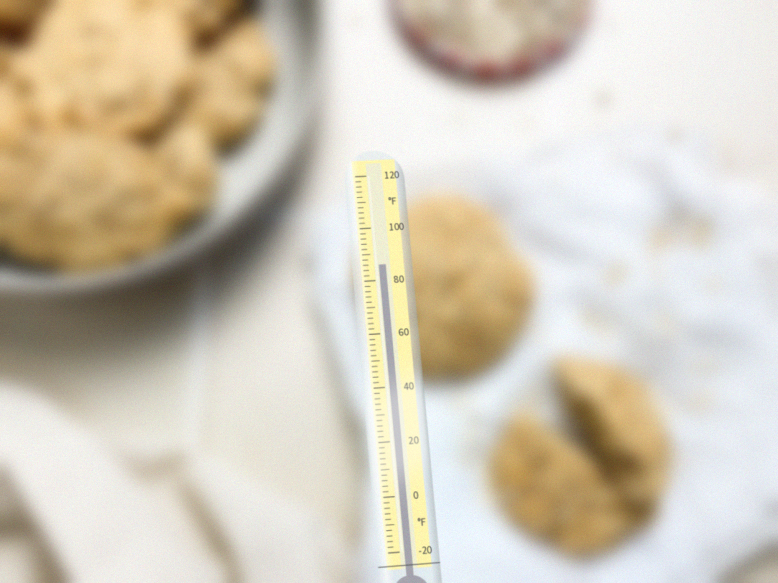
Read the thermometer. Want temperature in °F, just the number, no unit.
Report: 86
